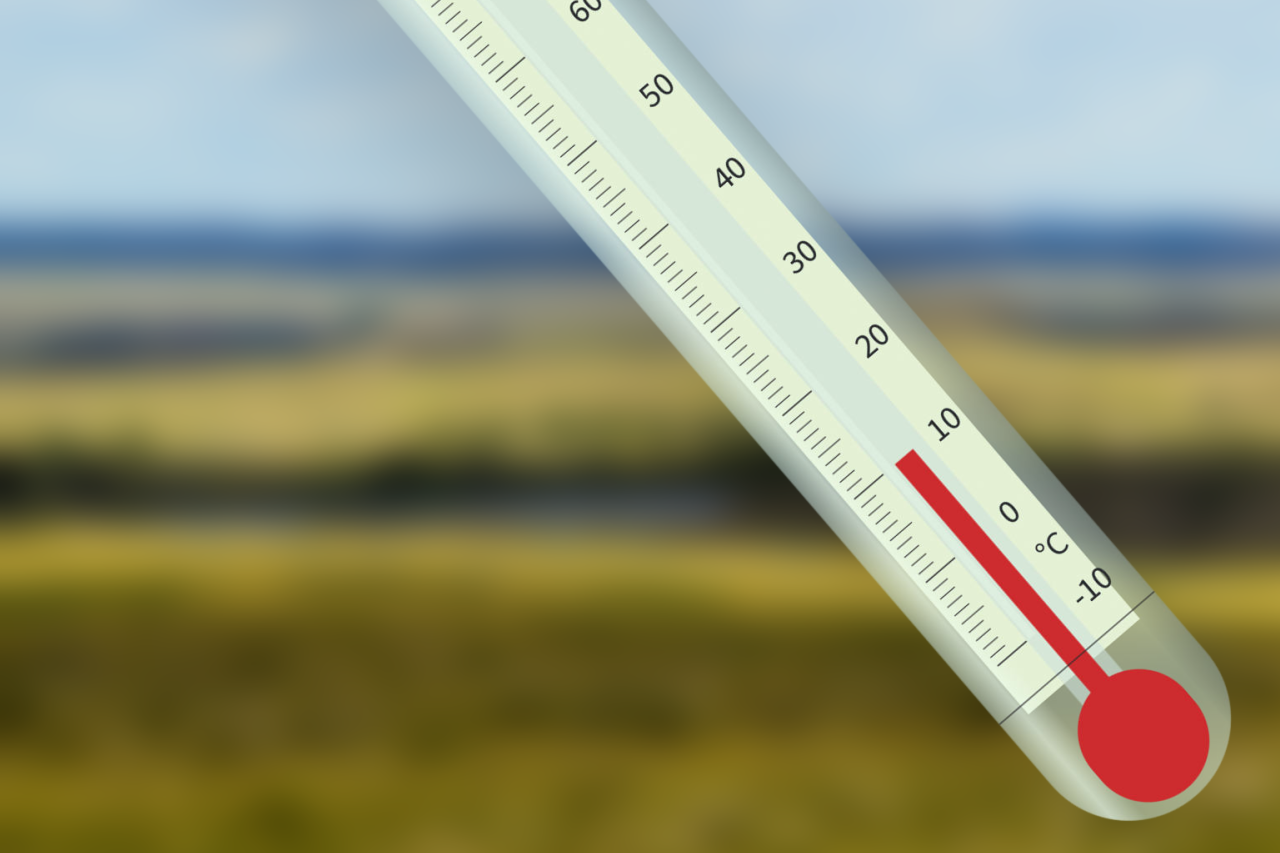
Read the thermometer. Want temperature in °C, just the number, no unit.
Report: 10
